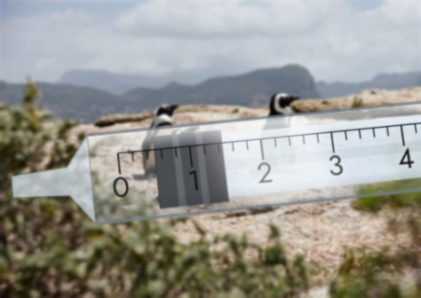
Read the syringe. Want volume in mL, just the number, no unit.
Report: 0.5
